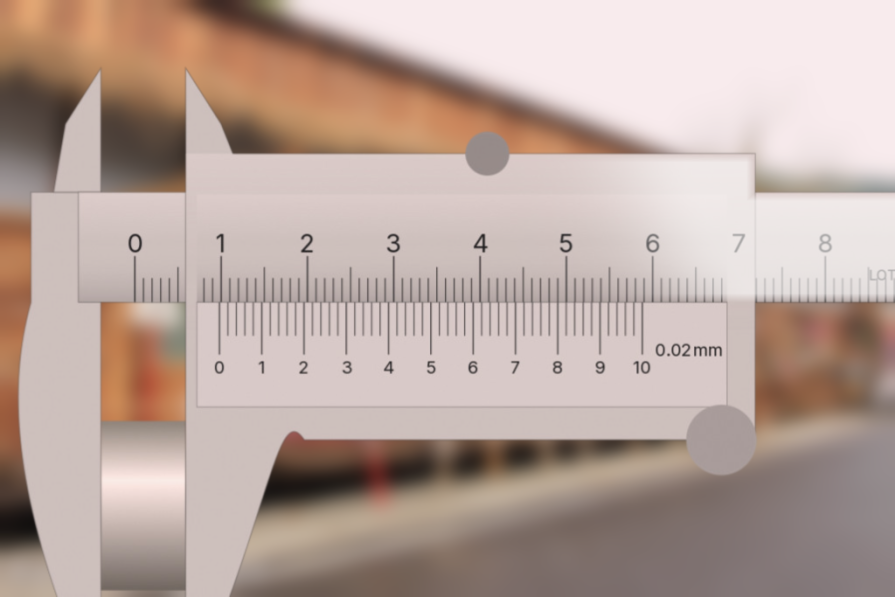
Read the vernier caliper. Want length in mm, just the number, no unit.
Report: 9.8
